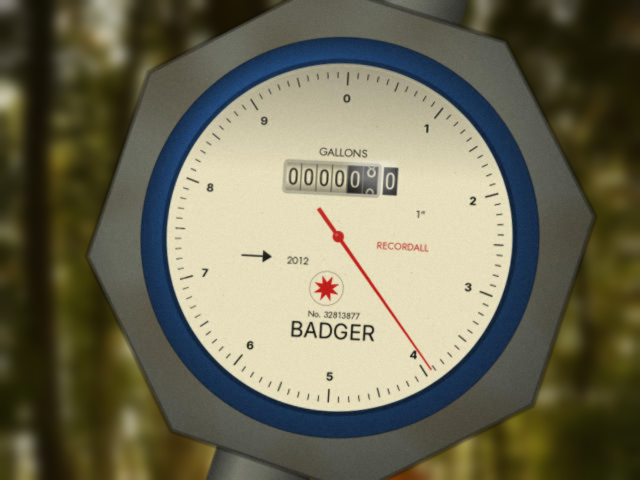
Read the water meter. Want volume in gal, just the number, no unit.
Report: 83.9
